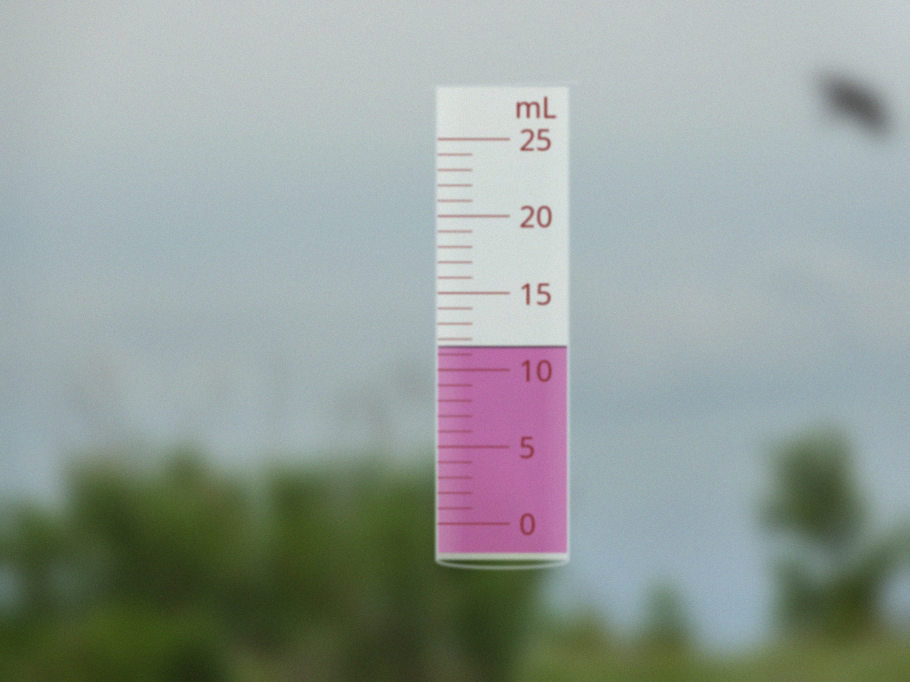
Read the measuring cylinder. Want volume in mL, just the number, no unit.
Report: 11.5
